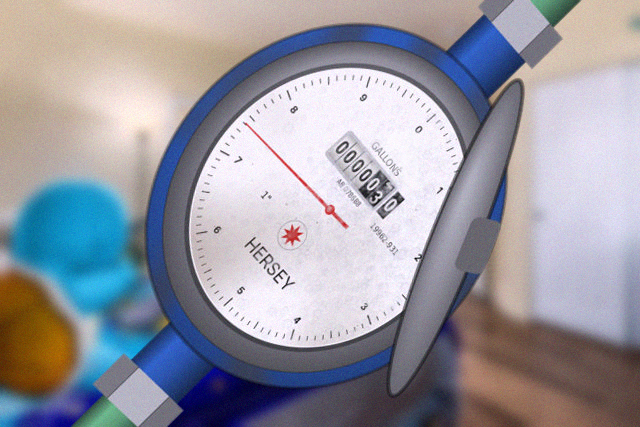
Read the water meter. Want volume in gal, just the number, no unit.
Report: 27.4
